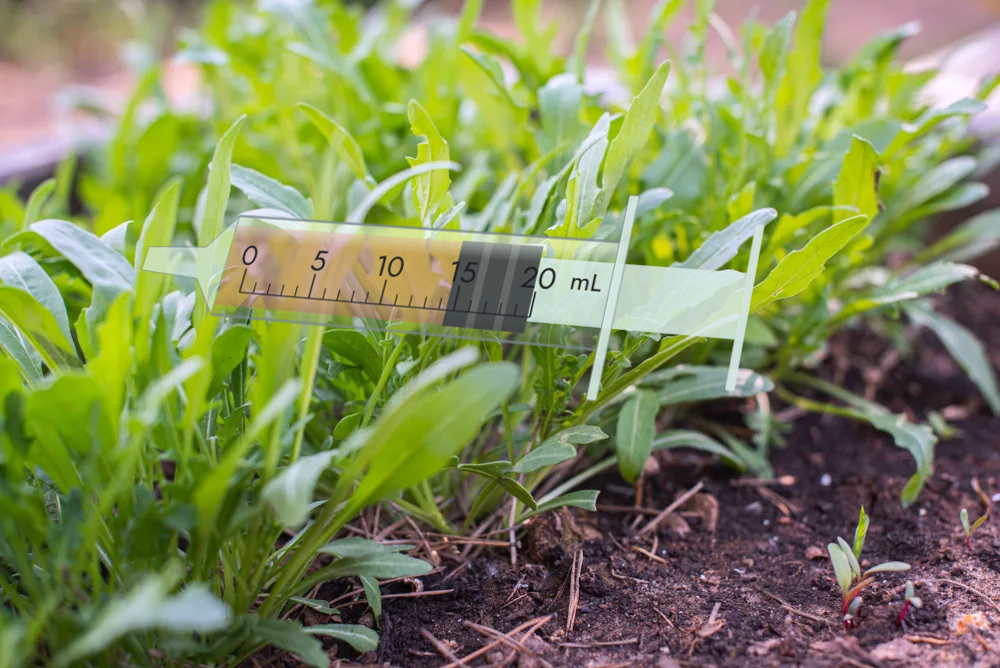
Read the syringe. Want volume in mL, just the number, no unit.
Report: 14.5
